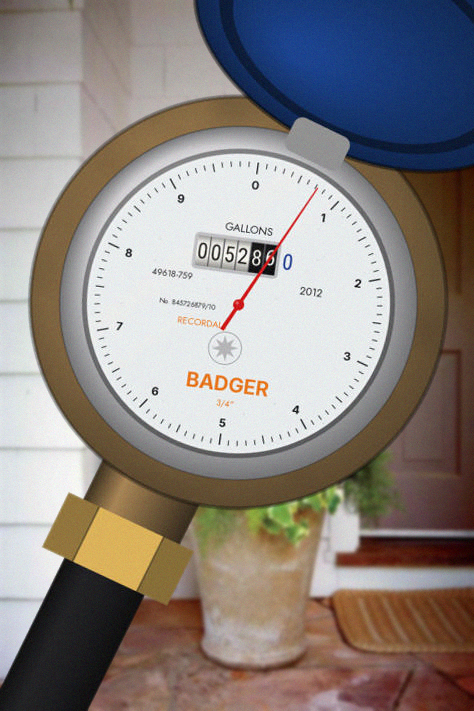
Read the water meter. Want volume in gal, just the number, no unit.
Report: 52860.7
